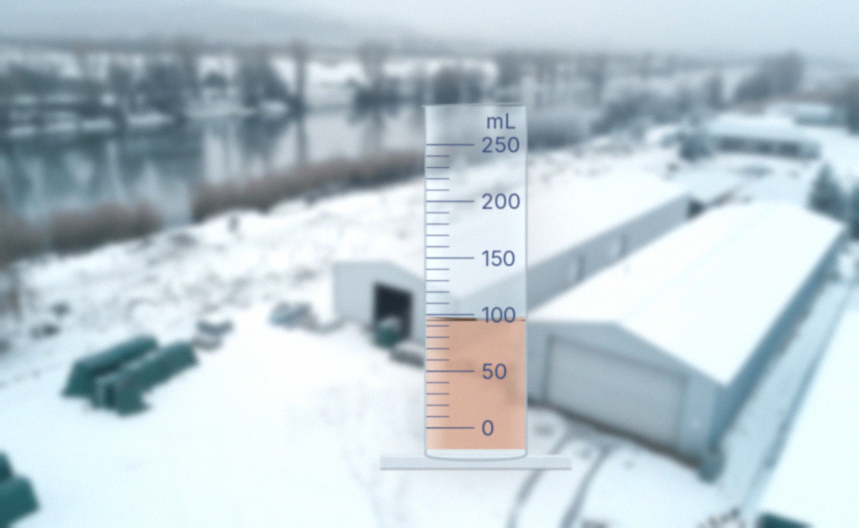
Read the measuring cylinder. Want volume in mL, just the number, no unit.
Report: 95
